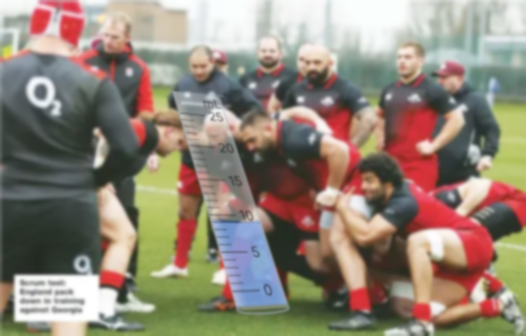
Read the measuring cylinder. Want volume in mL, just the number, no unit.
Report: 9
